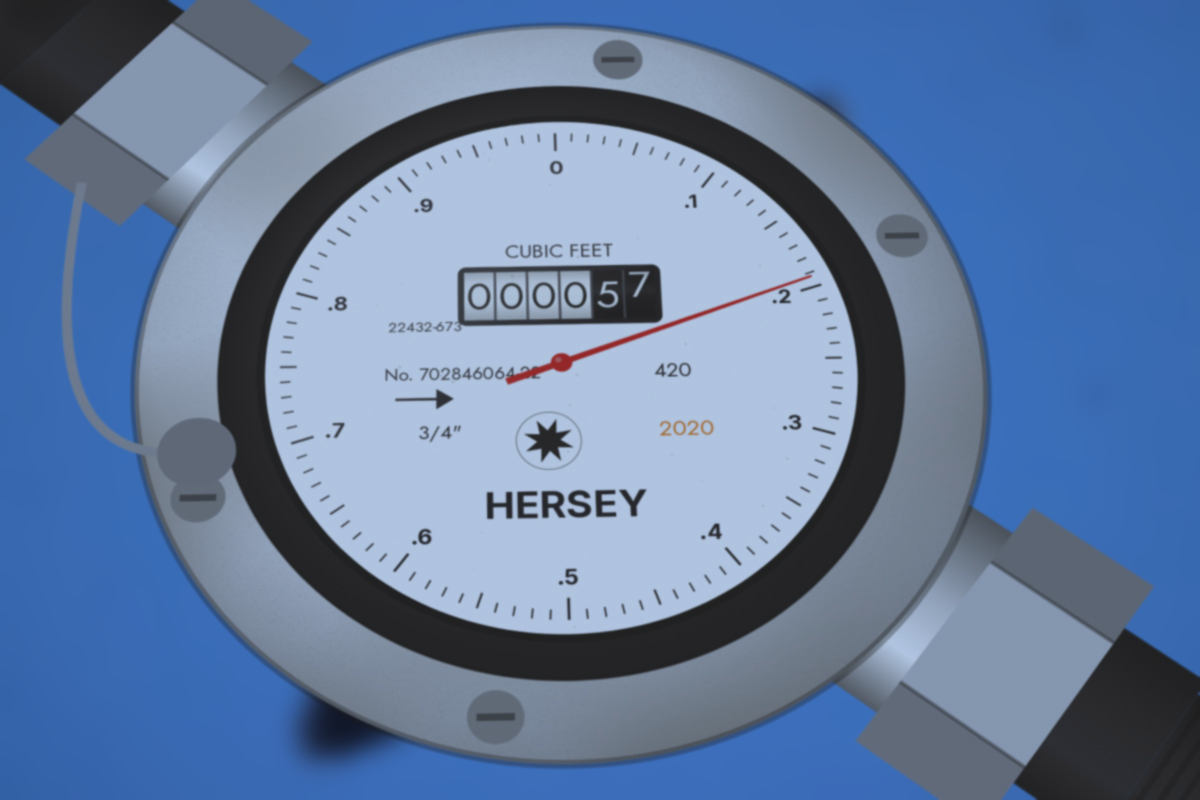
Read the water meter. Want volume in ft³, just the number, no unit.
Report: 57.19
